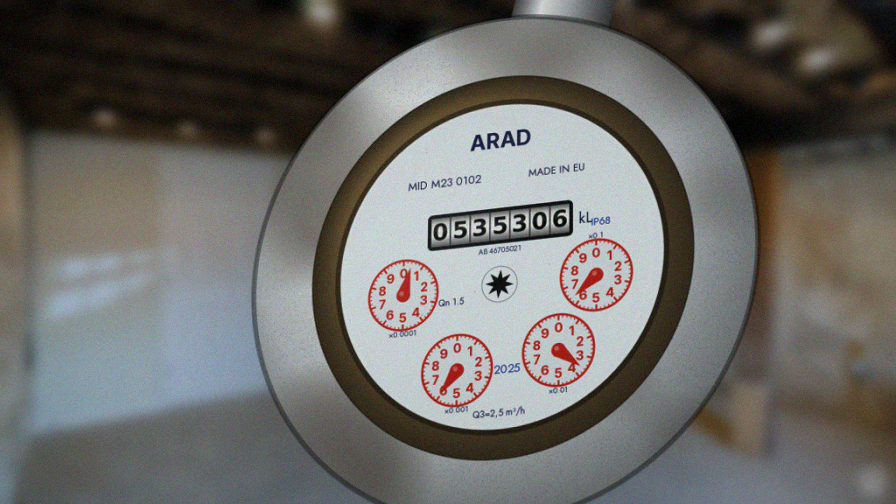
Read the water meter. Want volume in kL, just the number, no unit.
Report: 535306.6360
